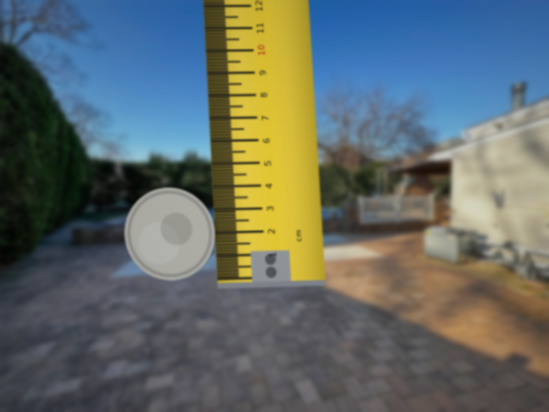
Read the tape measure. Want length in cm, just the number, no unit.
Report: 4
